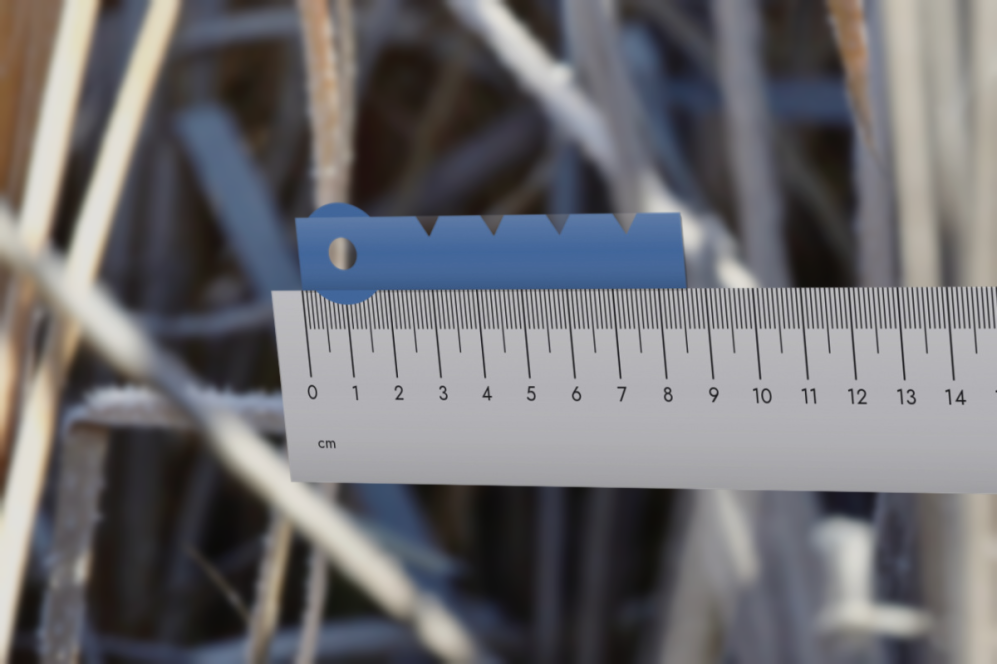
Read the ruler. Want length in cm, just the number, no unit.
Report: 8.6
